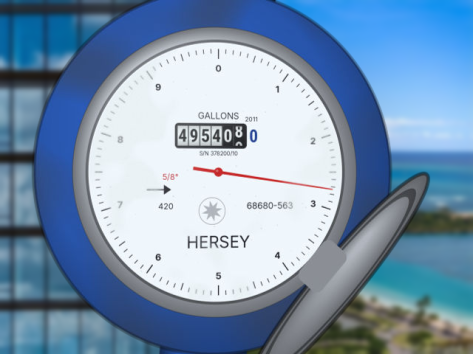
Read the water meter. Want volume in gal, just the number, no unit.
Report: 4954082.7
